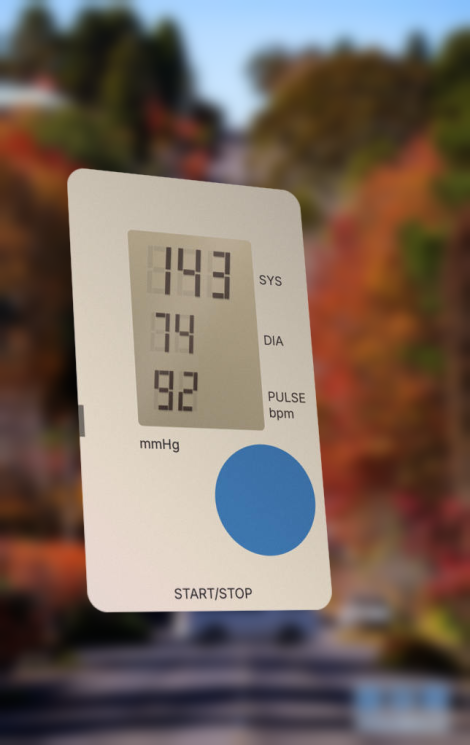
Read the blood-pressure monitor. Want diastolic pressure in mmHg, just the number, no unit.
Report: 74
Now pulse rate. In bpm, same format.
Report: 92
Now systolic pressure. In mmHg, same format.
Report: 143
